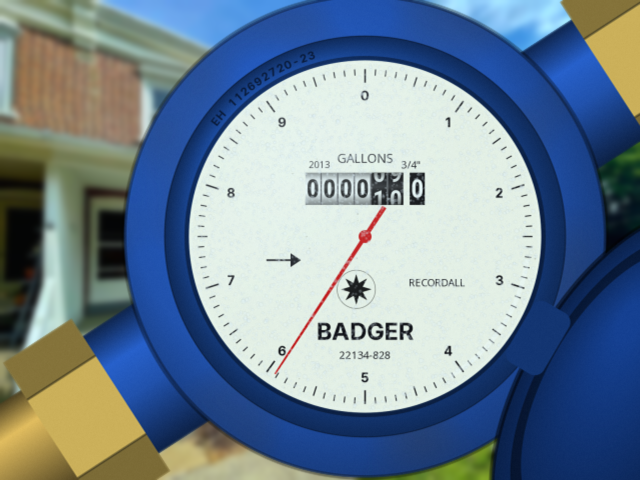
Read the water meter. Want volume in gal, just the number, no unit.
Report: 95.9
